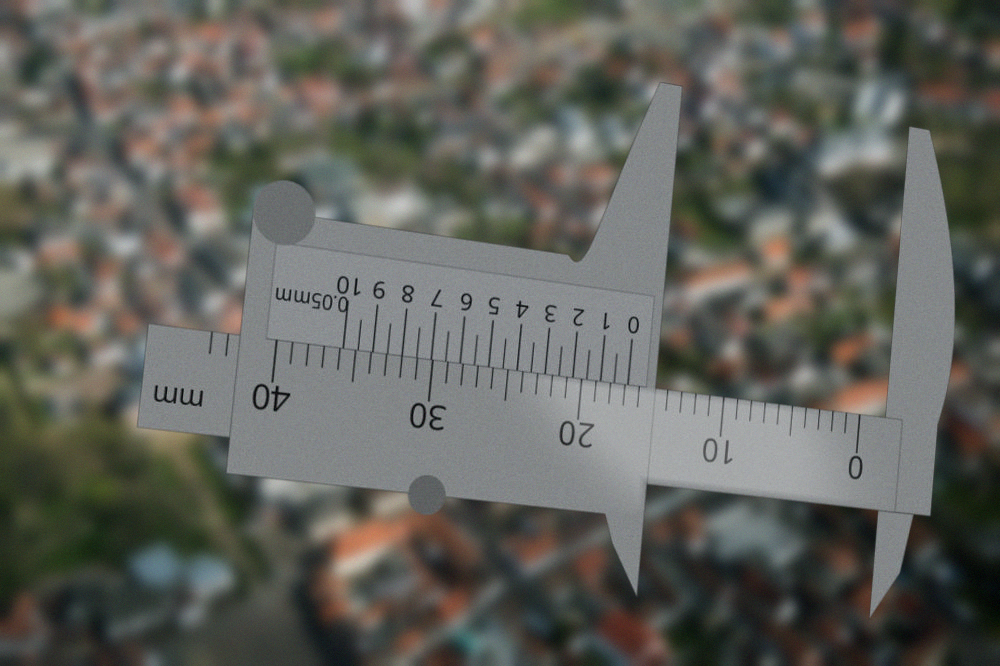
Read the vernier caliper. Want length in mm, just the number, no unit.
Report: 16.8
